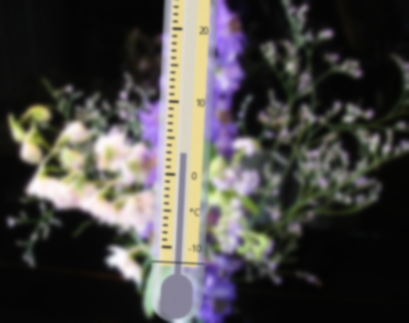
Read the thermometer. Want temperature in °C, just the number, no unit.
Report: 3
